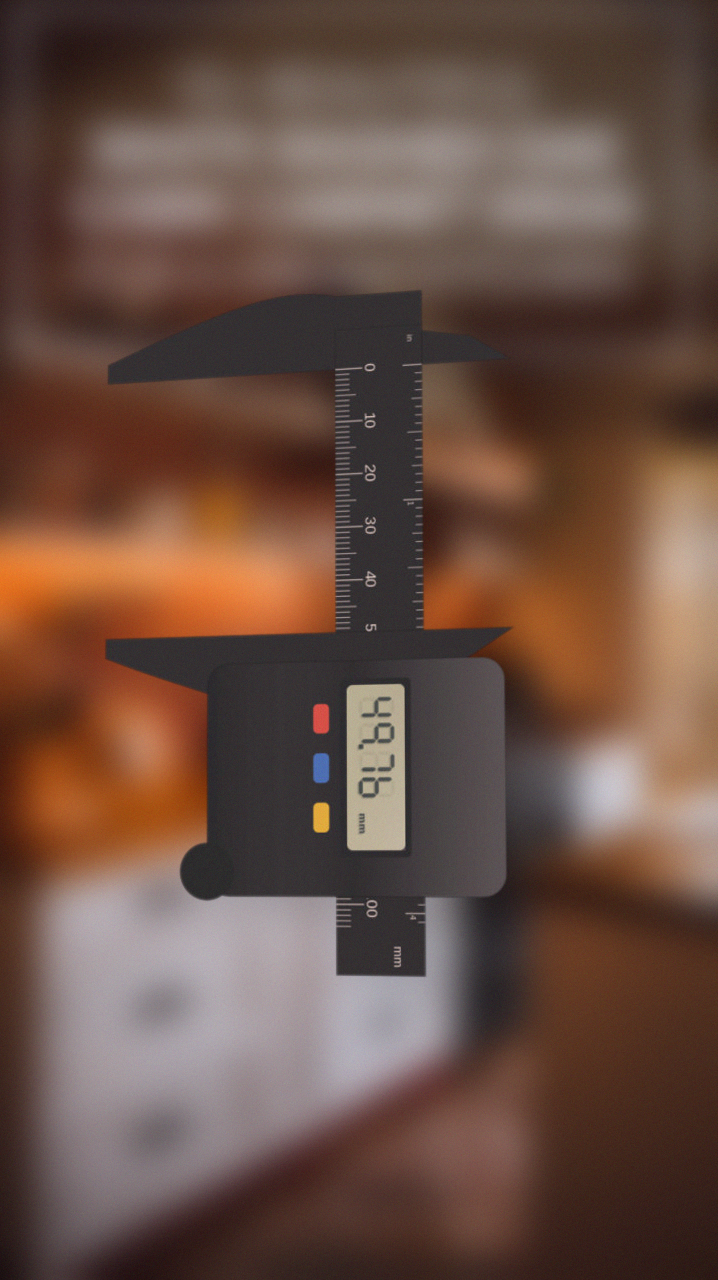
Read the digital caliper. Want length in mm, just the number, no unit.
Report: 49.76
